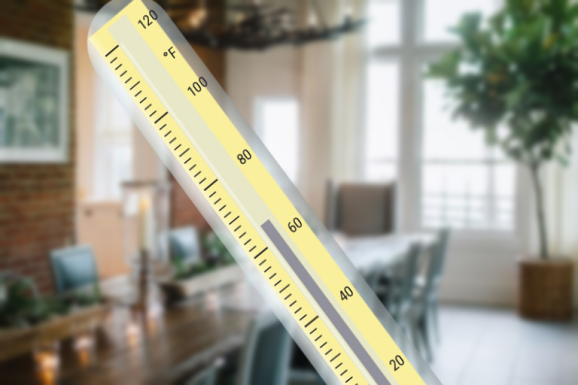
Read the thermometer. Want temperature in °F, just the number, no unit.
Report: 65
